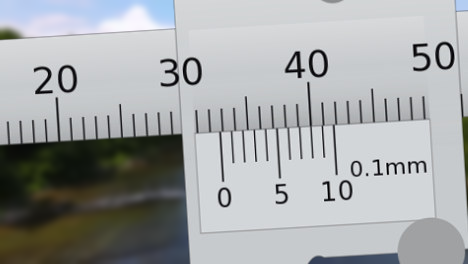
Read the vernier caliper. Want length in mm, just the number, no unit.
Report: 32.8
